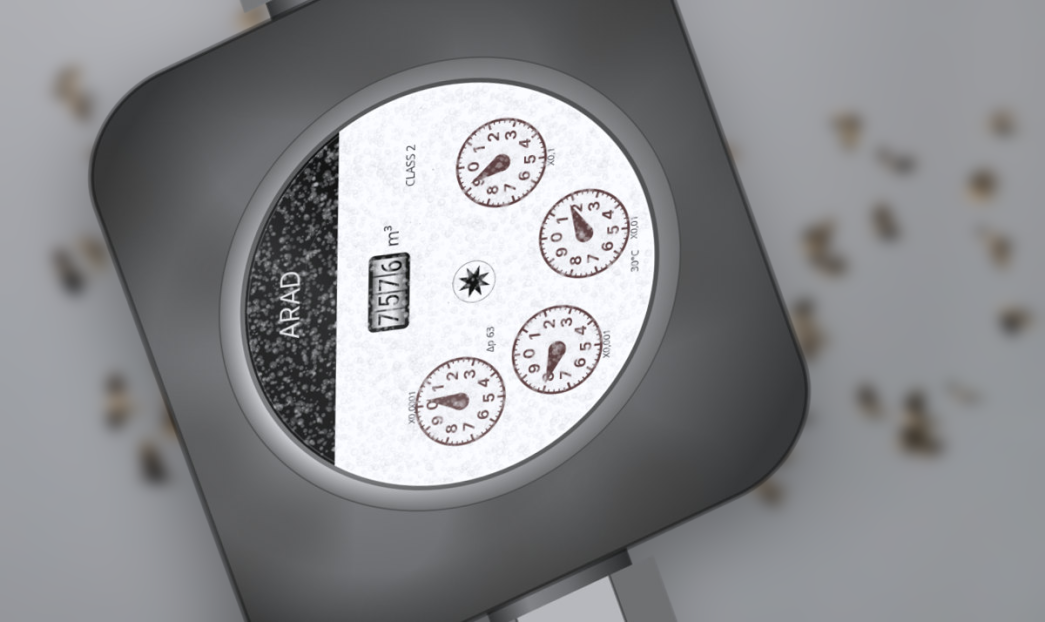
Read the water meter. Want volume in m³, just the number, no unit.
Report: 7575.9180
